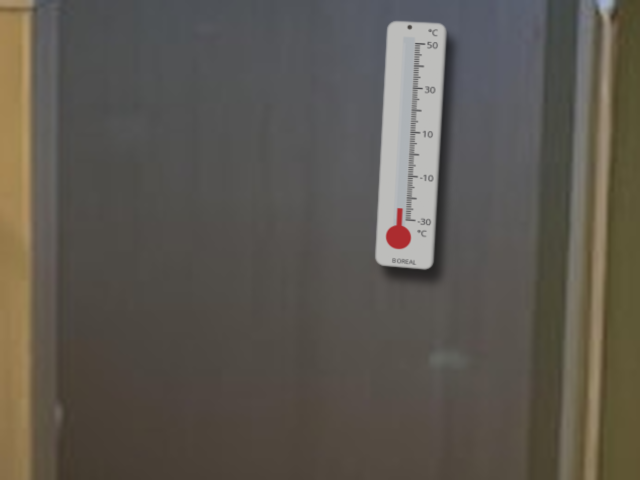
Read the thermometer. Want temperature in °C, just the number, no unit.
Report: -25
